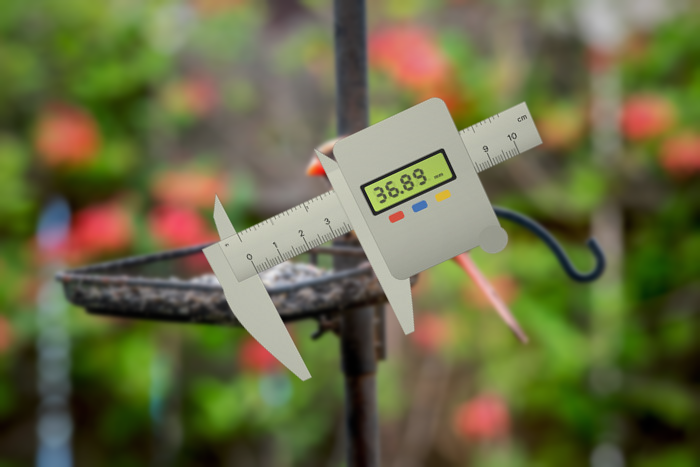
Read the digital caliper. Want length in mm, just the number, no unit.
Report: 36.89
